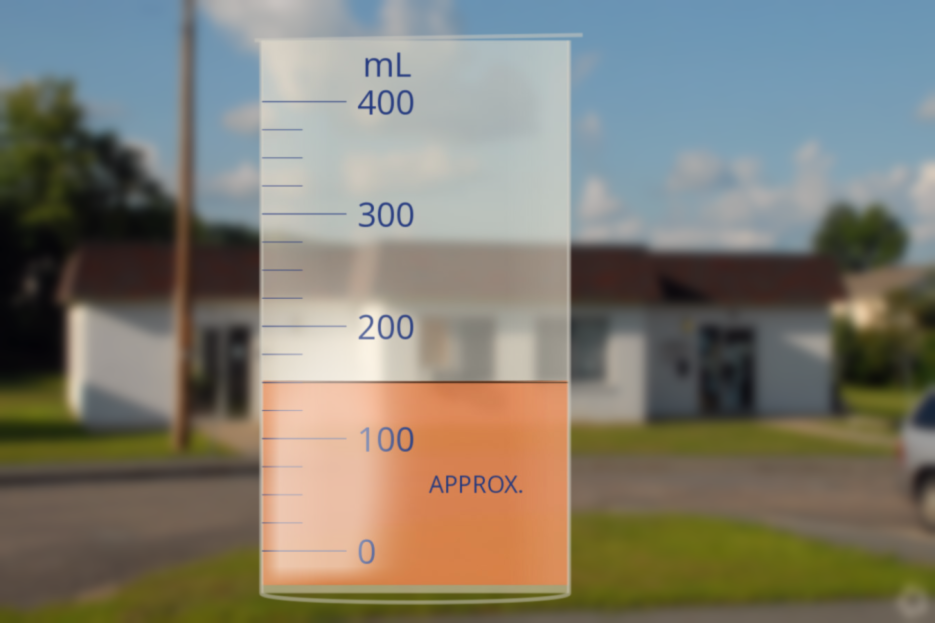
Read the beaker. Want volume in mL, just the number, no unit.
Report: 150
